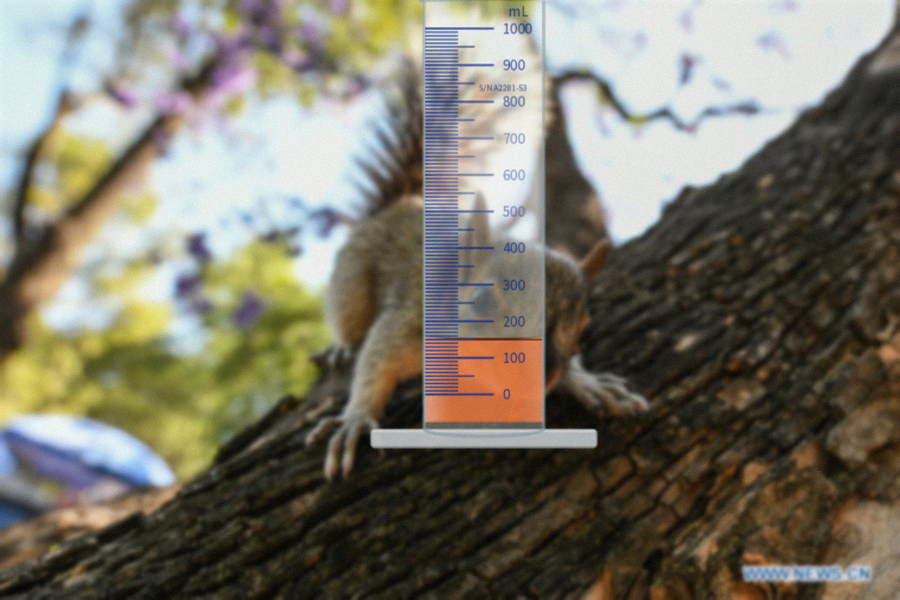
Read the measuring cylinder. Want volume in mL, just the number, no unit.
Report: 150
